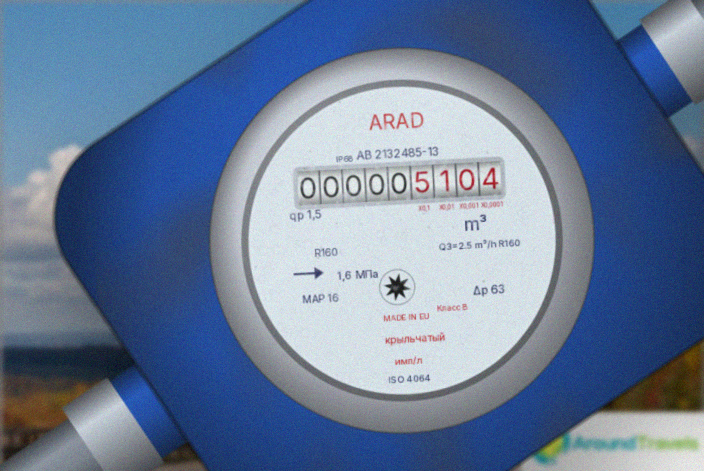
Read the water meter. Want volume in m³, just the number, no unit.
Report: 0.5104
